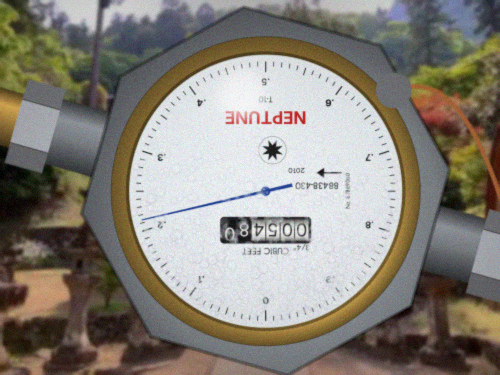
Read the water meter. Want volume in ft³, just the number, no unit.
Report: 5480.21
